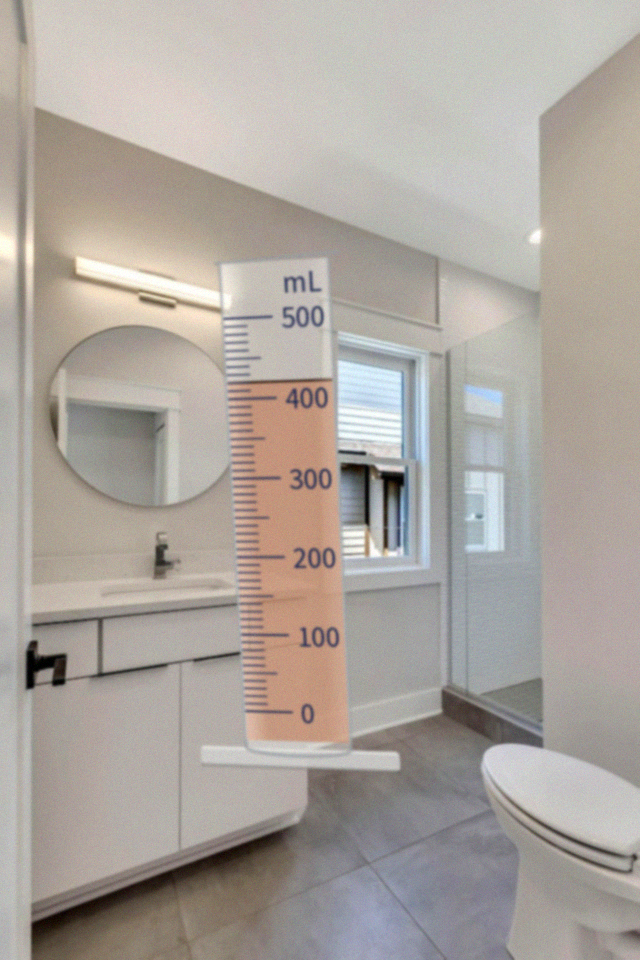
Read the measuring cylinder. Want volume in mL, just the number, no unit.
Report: 420
